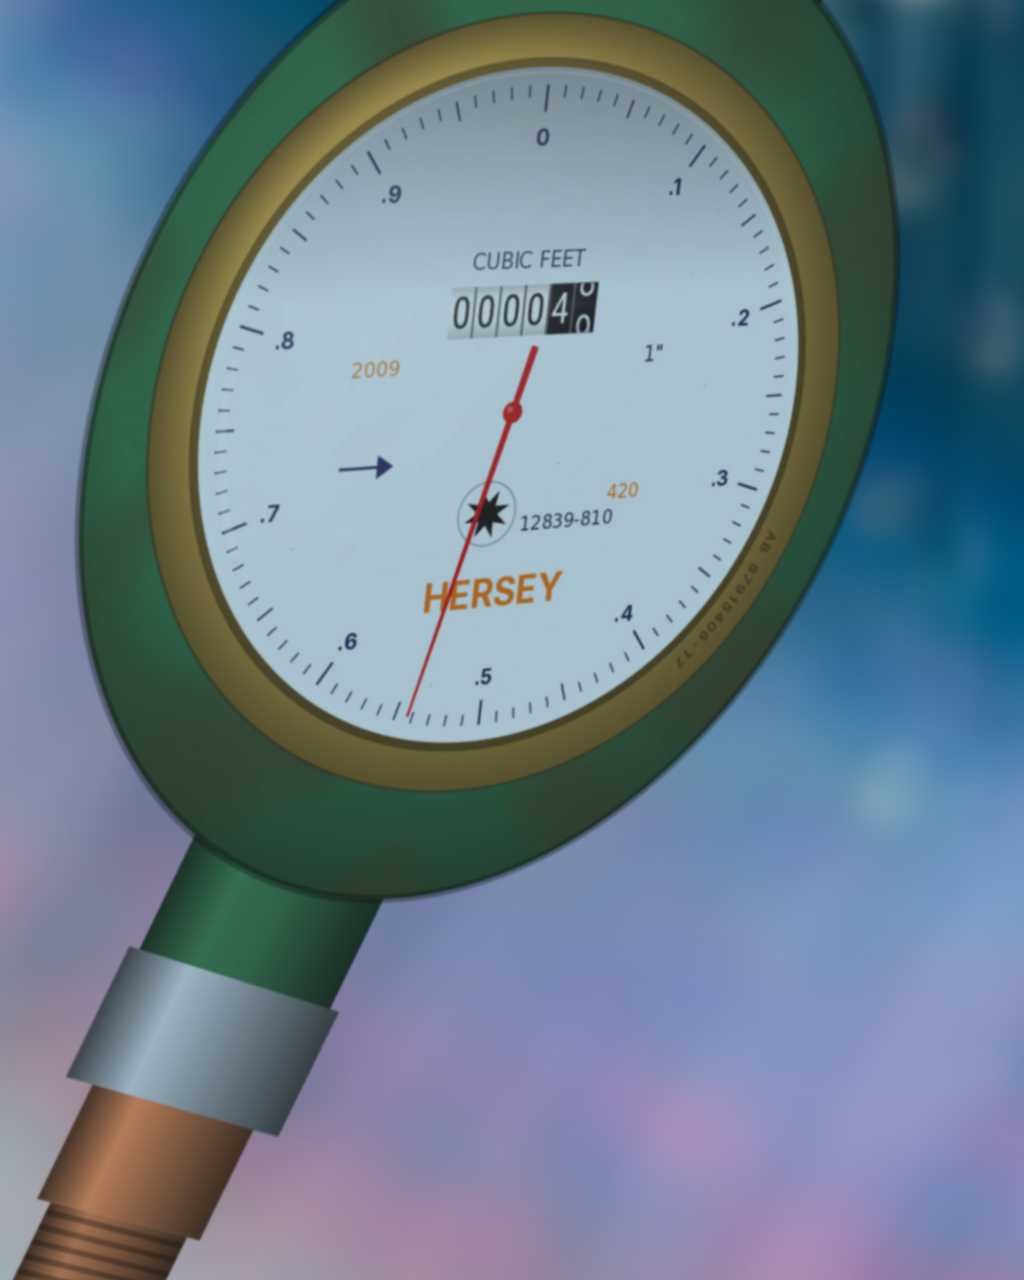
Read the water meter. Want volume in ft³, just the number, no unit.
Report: 48.54
